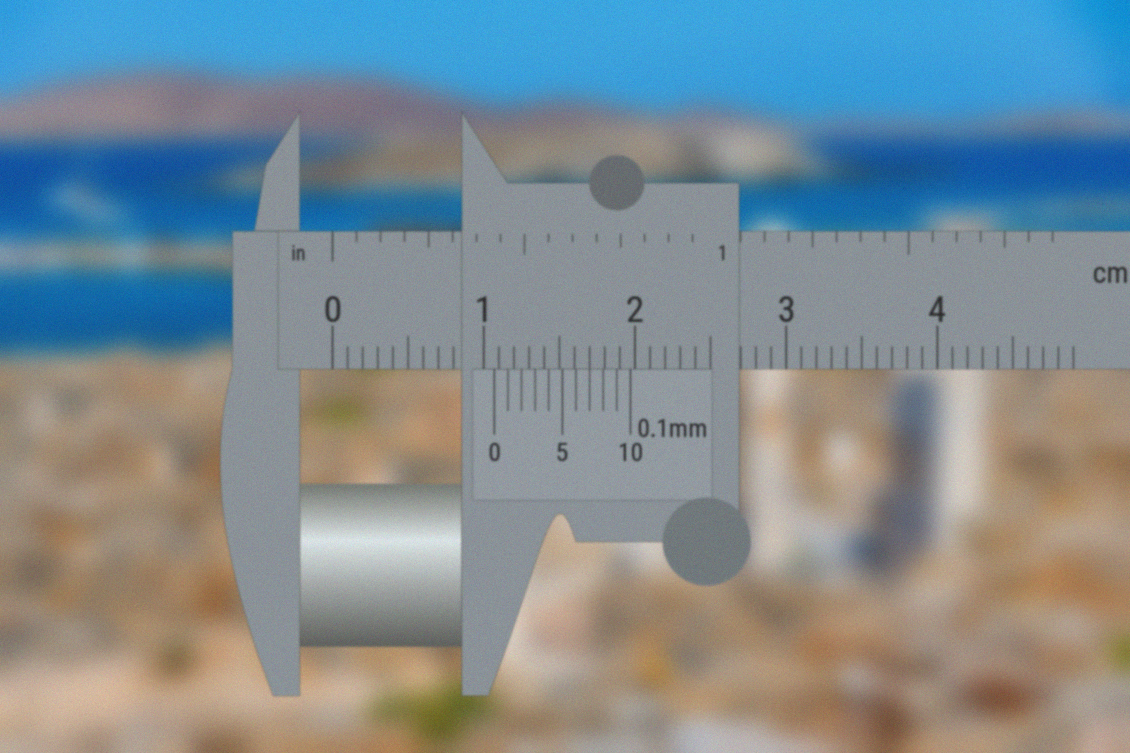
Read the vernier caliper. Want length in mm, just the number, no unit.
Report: 10.7
